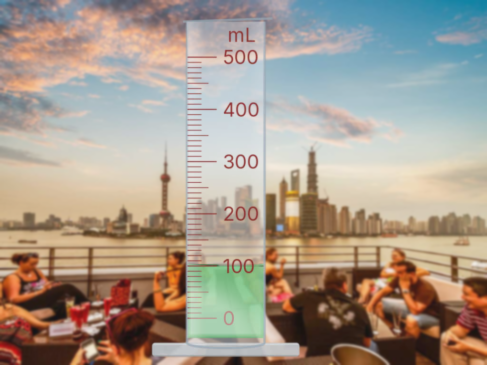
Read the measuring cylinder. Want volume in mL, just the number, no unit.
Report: 100
